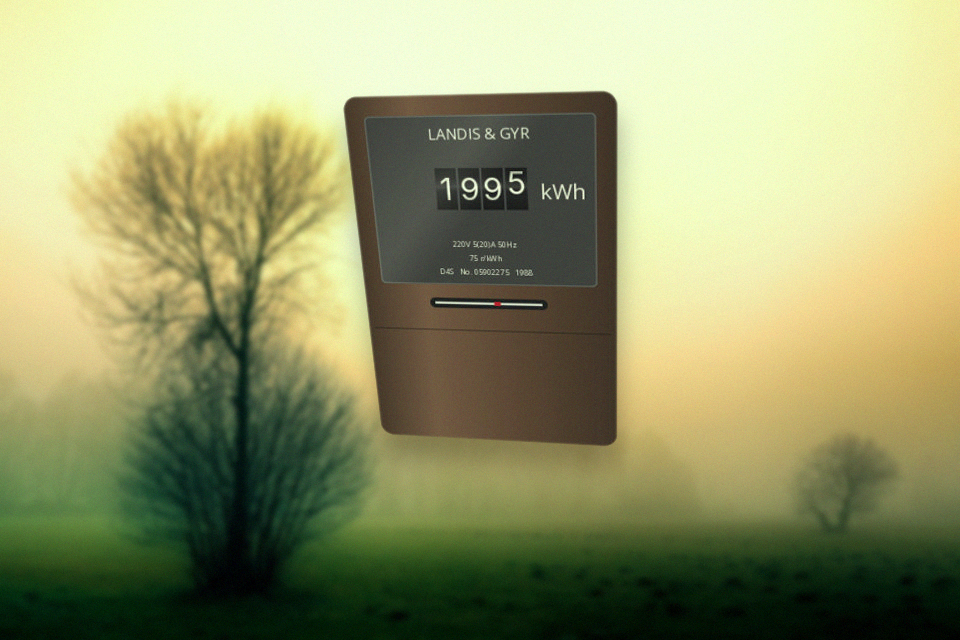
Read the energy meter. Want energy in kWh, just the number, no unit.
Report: 1995
